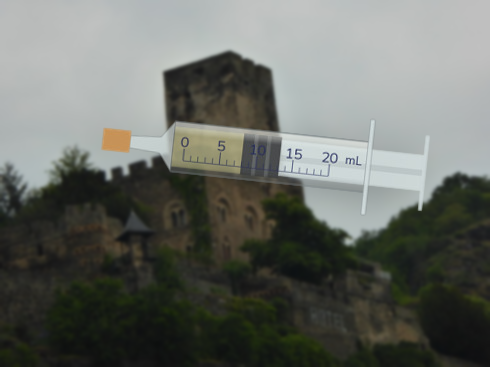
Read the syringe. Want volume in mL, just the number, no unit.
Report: 8
